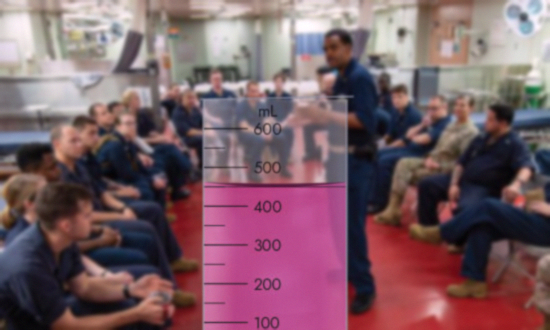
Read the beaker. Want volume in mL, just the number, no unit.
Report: 450
